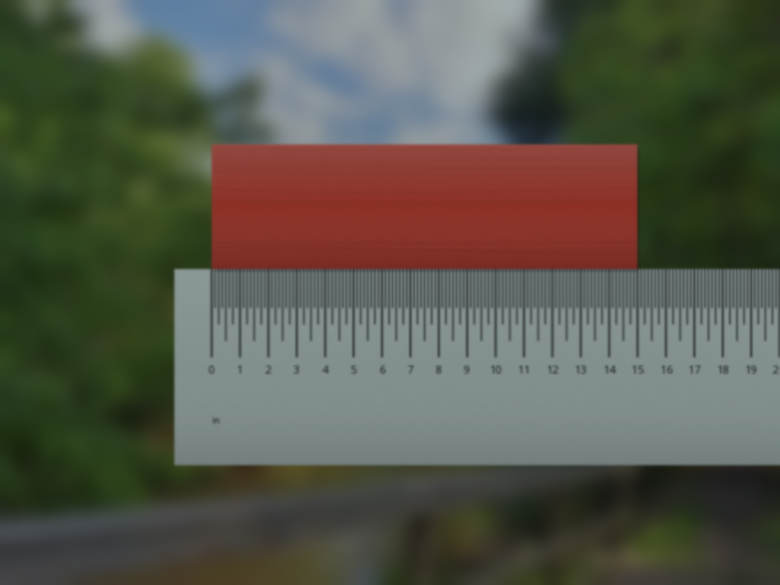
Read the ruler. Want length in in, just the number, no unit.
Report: 15
